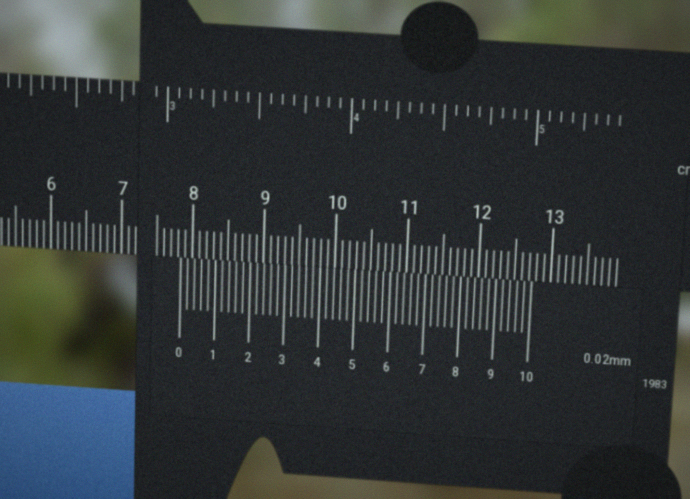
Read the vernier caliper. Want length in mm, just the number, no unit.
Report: 78.4
